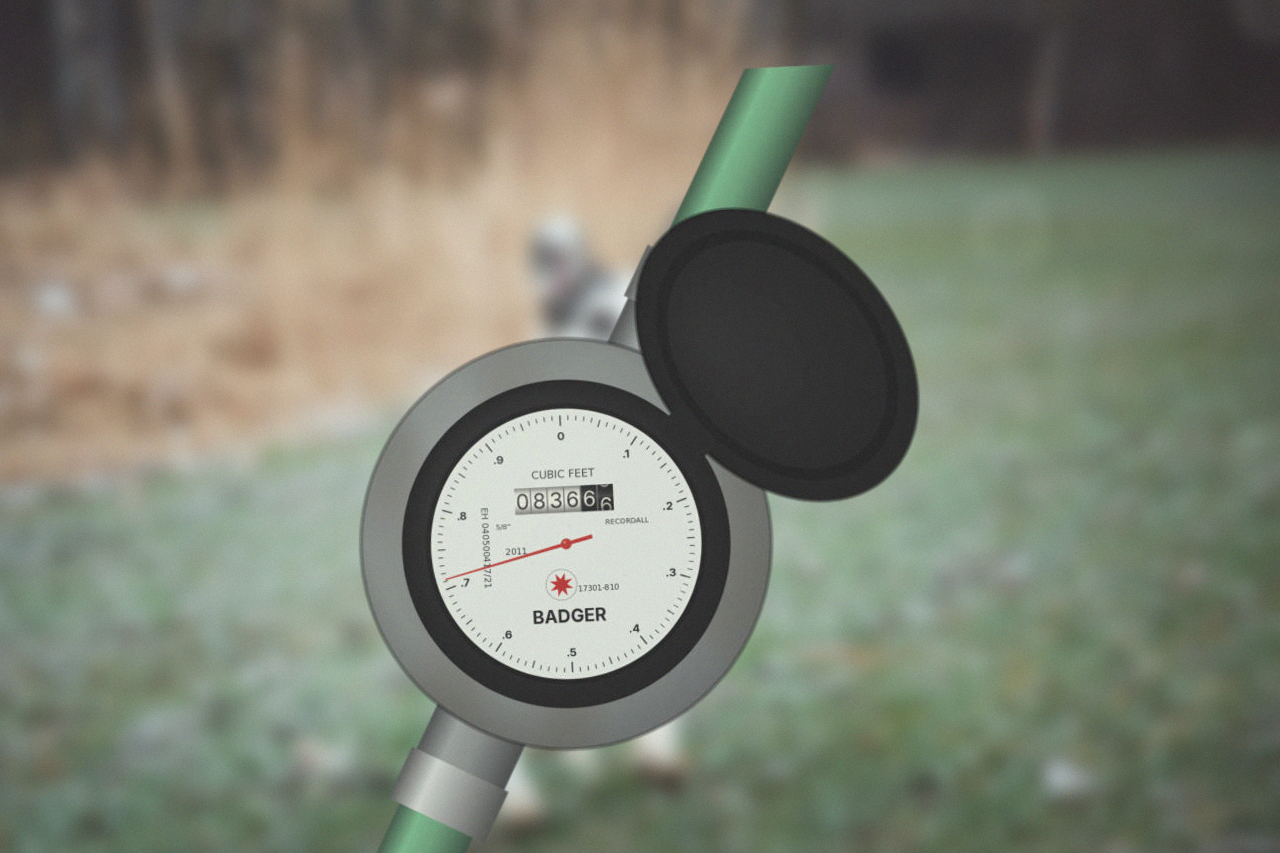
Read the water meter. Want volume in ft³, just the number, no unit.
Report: 83665.71
